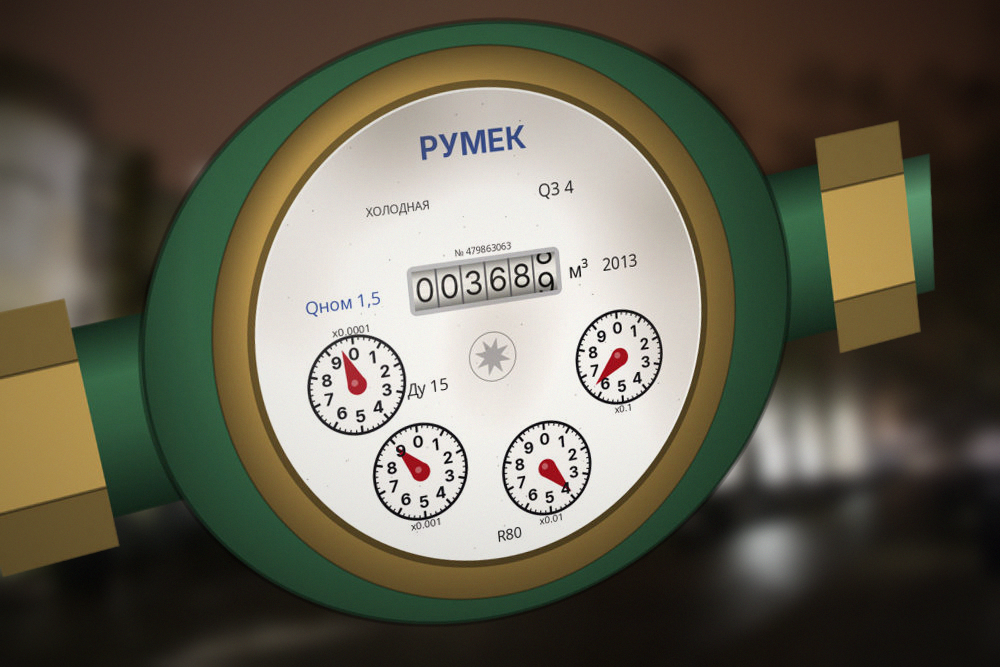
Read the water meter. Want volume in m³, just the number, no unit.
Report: 3688.6389
